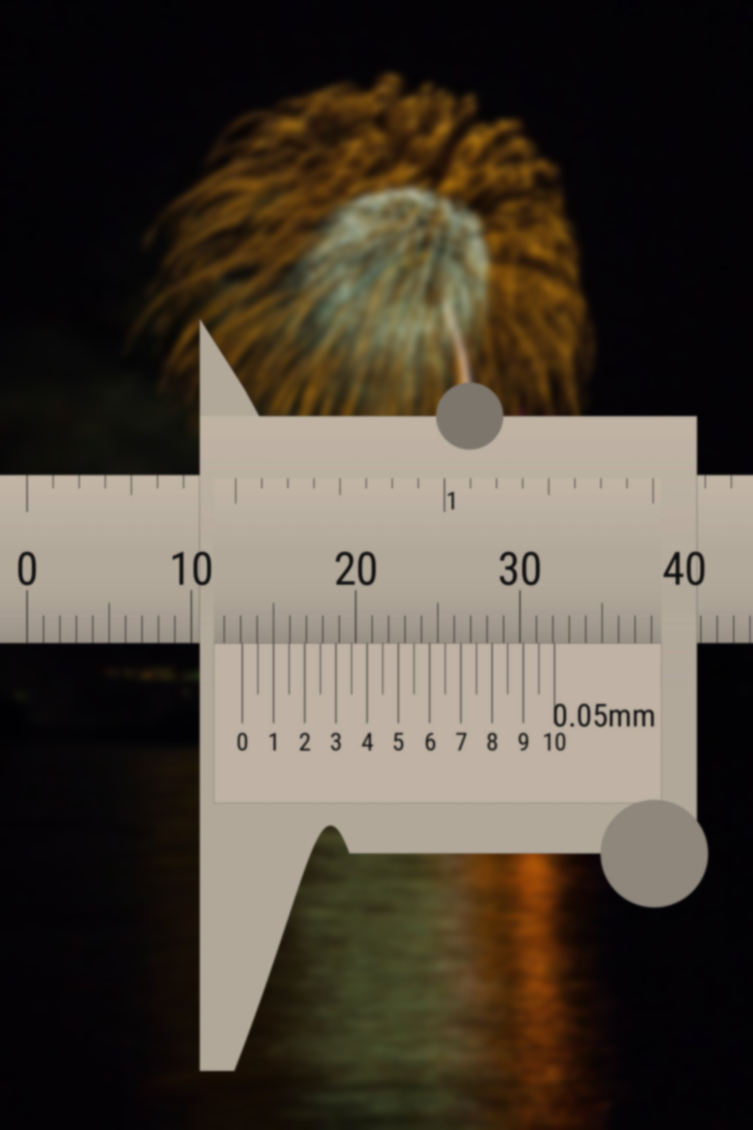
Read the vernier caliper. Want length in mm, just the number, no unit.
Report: 13.1
